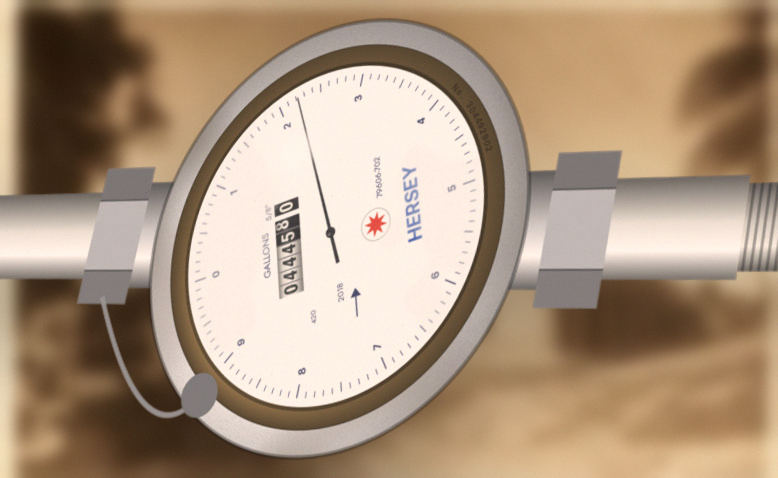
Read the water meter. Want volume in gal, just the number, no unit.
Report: 444582.2
